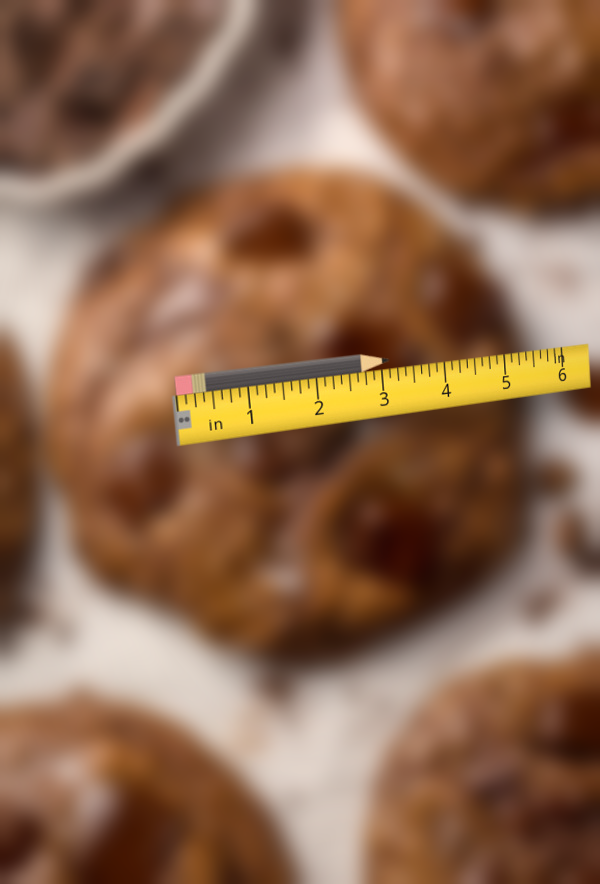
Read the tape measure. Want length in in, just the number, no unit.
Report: 3.125
